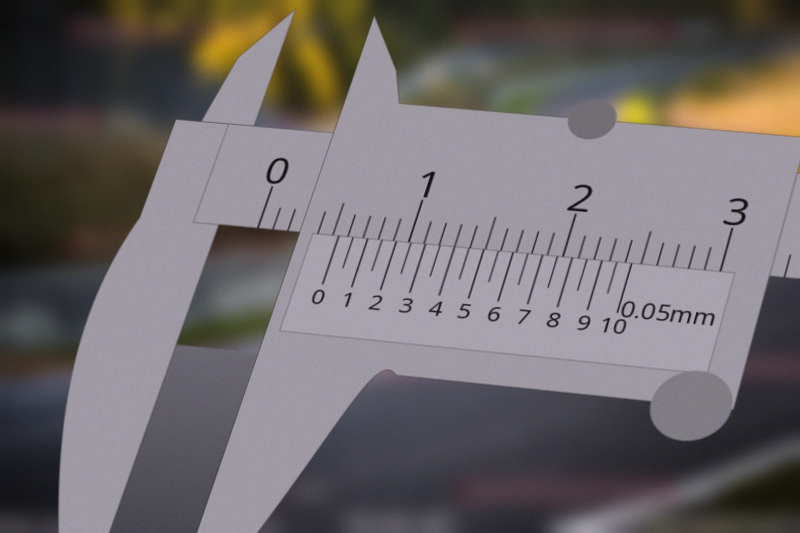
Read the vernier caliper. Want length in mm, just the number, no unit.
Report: 5.4
